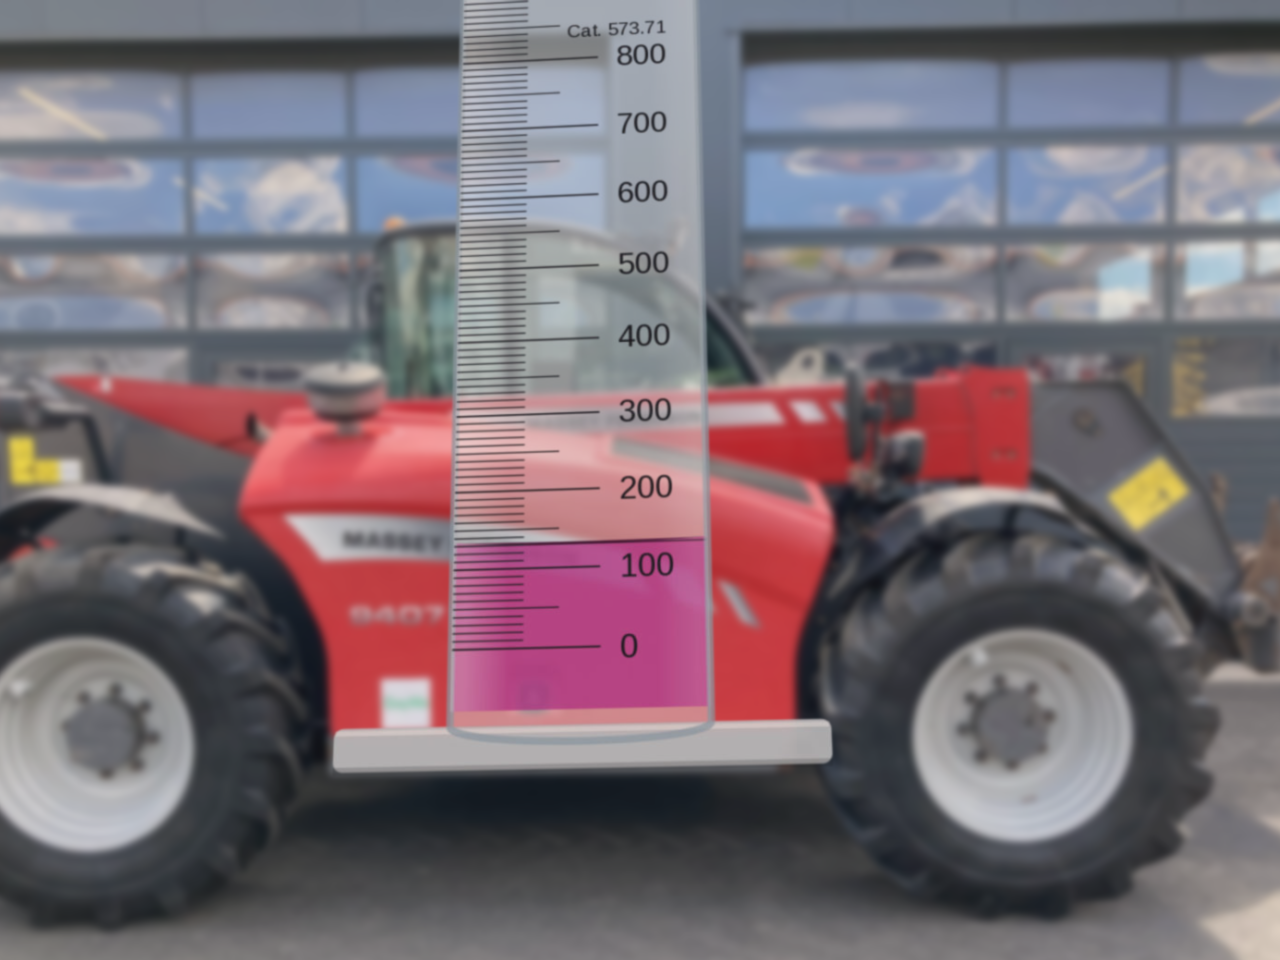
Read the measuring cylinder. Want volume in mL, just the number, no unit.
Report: 130
